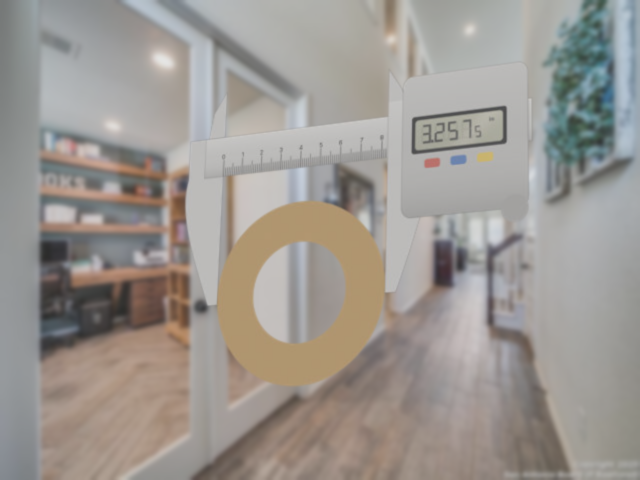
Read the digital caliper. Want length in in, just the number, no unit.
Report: 3.2575
